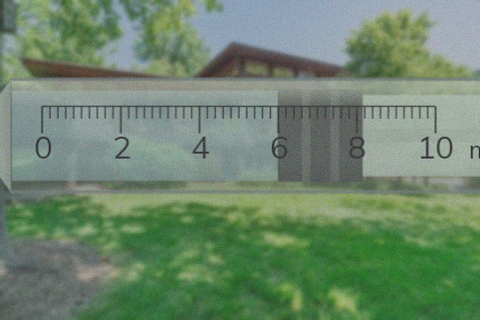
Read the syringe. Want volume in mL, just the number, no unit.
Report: 6
